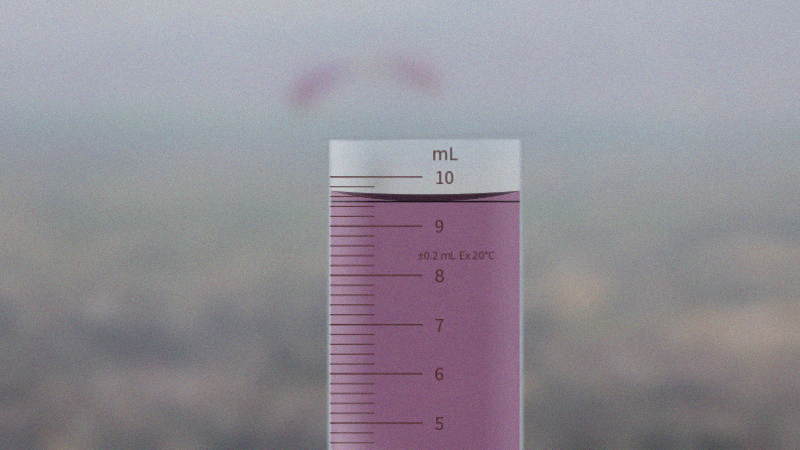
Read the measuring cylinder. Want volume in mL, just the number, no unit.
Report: 9.5
